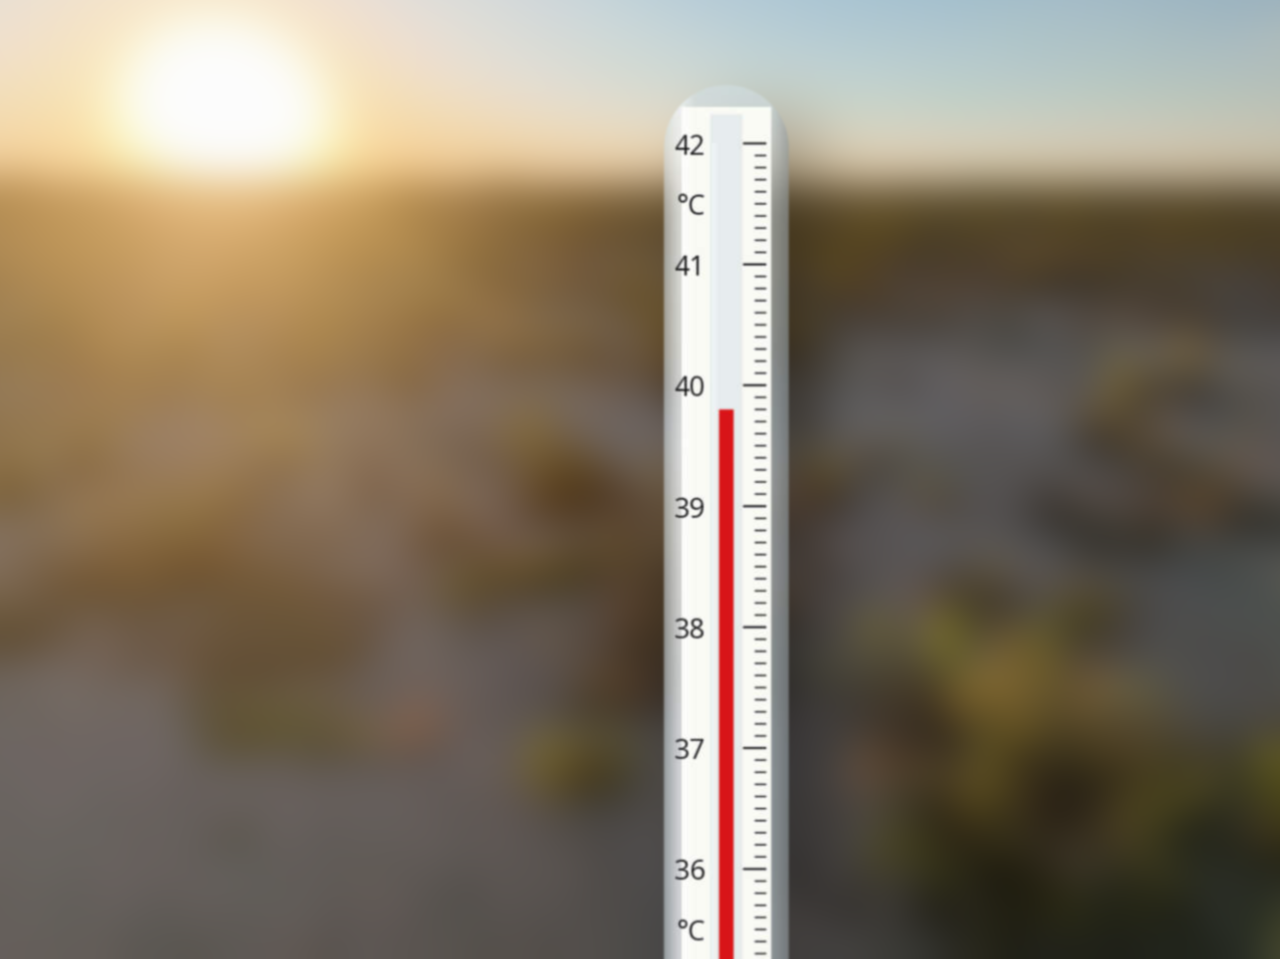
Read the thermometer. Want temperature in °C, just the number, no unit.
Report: 39.8
